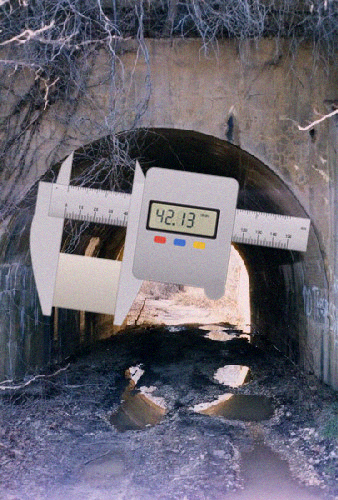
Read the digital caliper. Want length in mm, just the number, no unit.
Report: 42.13
